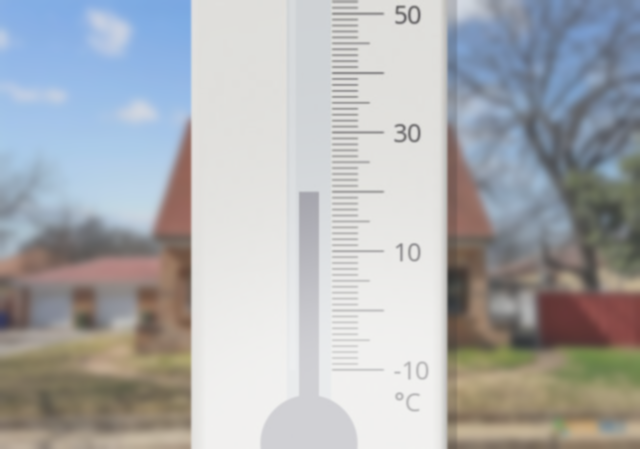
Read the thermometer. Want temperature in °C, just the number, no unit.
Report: 20
